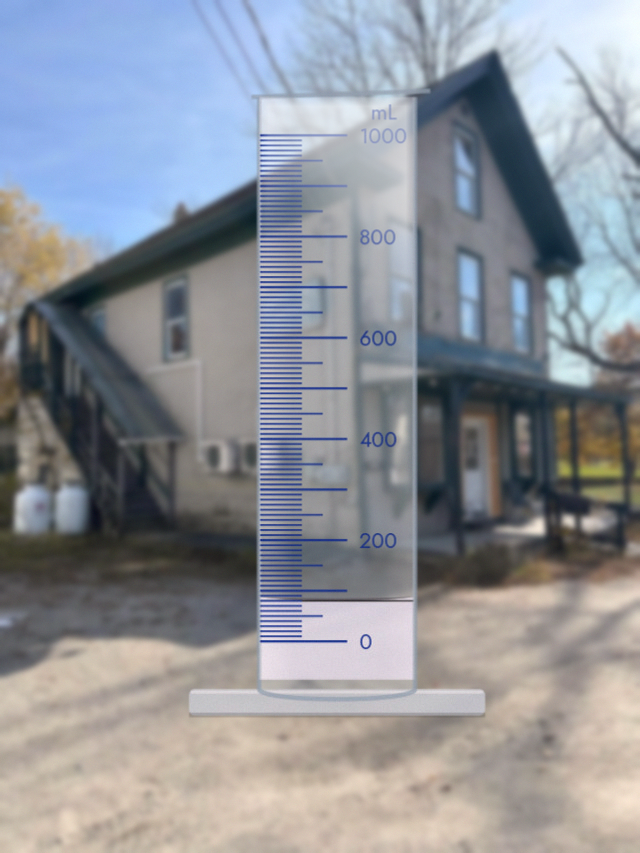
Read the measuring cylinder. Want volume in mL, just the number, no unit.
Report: 80
